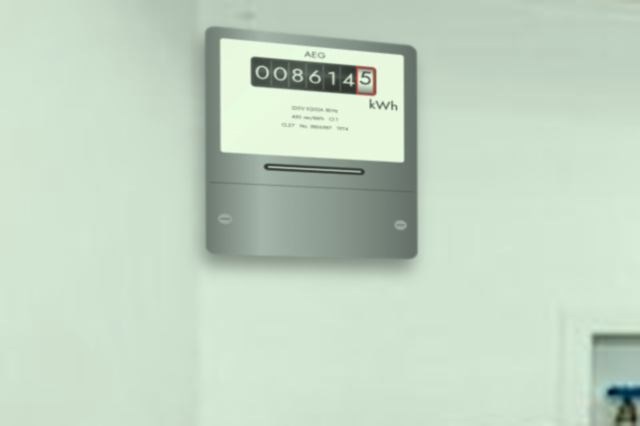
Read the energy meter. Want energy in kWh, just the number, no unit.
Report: 8614.5
